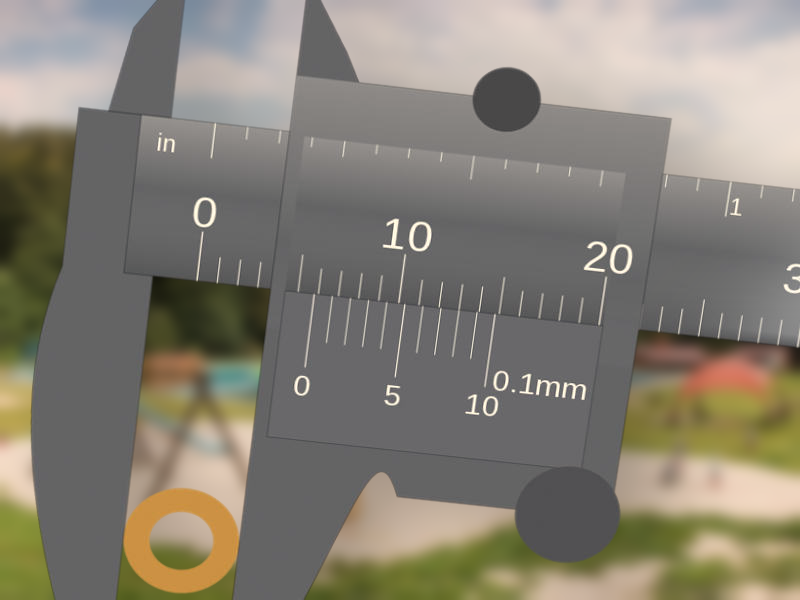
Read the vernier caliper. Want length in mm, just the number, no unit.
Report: 5.8
